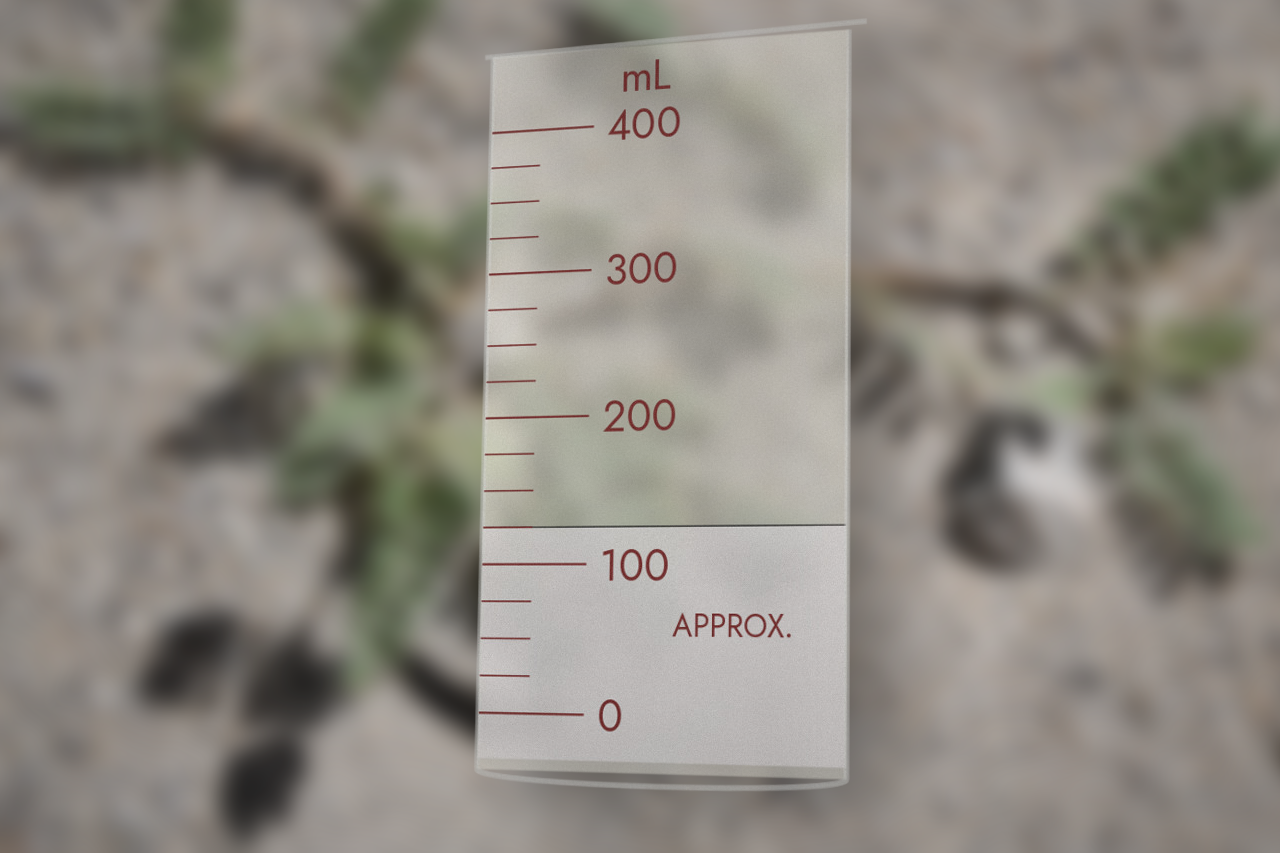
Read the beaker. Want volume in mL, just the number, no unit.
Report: 125
